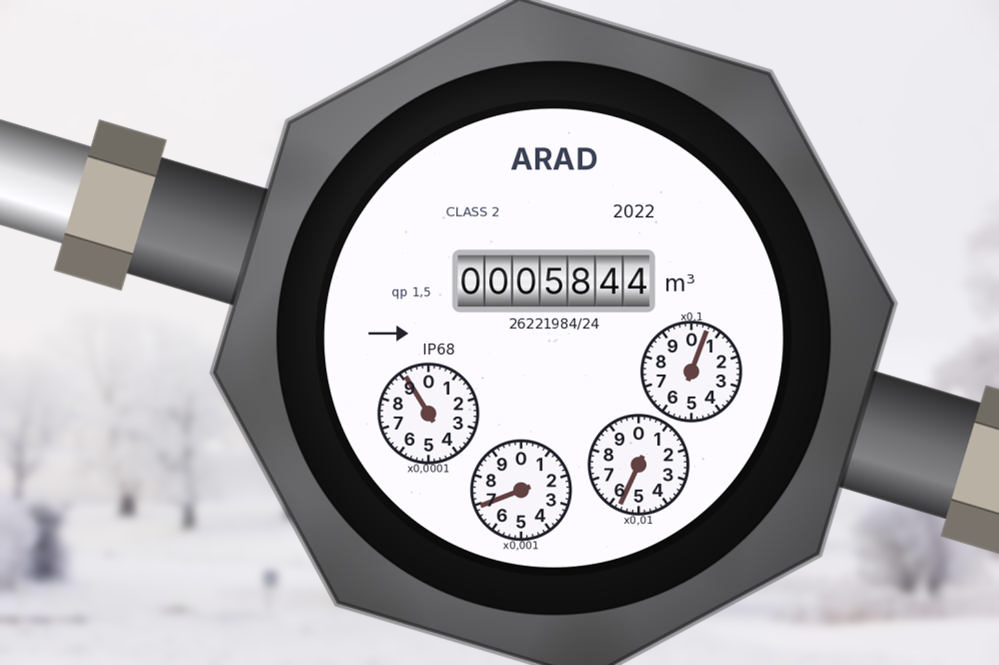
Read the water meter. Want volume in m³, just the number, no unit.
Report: 5844.0569
